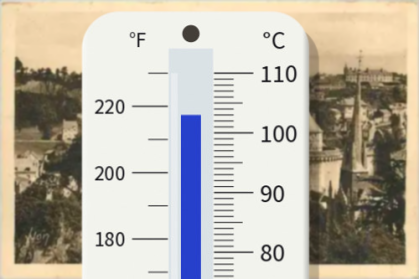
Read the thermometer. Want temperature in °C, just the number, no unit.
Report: 103
